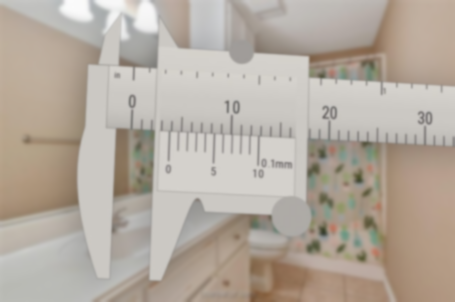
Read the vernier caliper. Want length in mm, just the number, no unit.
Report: 3.8
